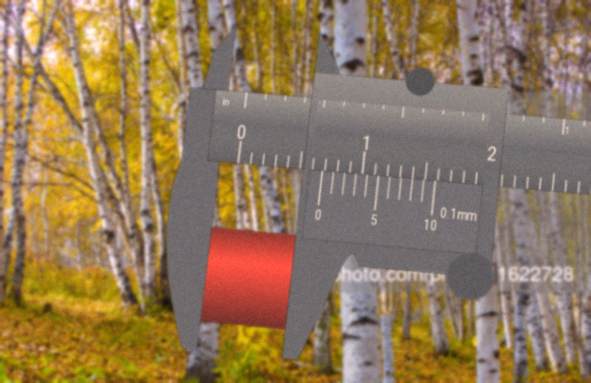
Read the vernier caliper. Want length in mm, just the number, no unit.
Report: 6.8
